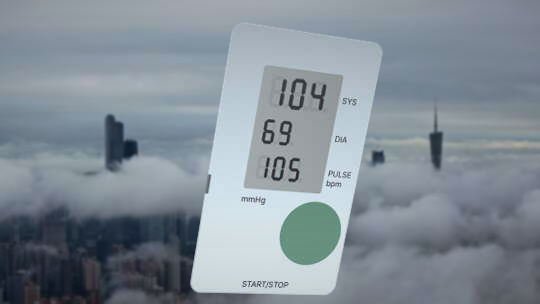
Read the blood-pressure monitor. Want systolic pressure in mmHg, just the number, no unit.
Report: 104
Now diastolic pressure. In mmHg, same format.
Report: 69
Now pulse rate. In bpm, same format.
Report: 105
